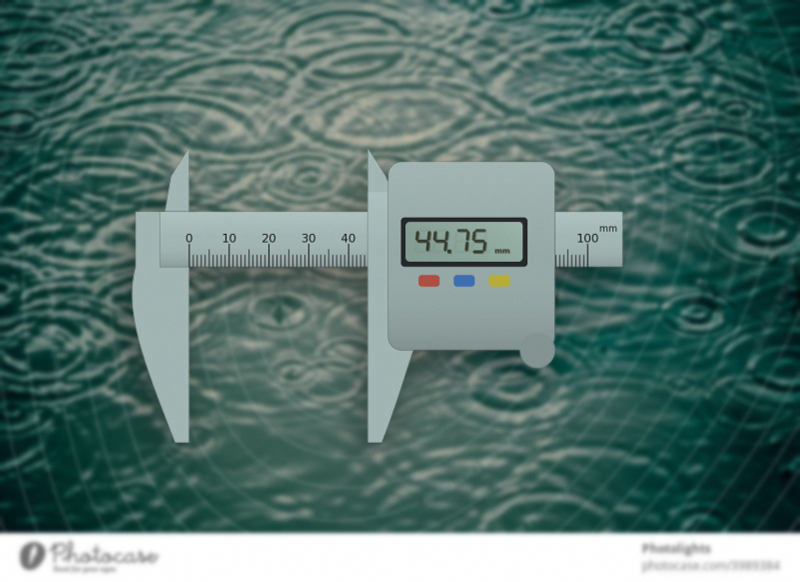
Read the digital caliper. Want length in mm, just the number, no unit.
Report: 44.75
